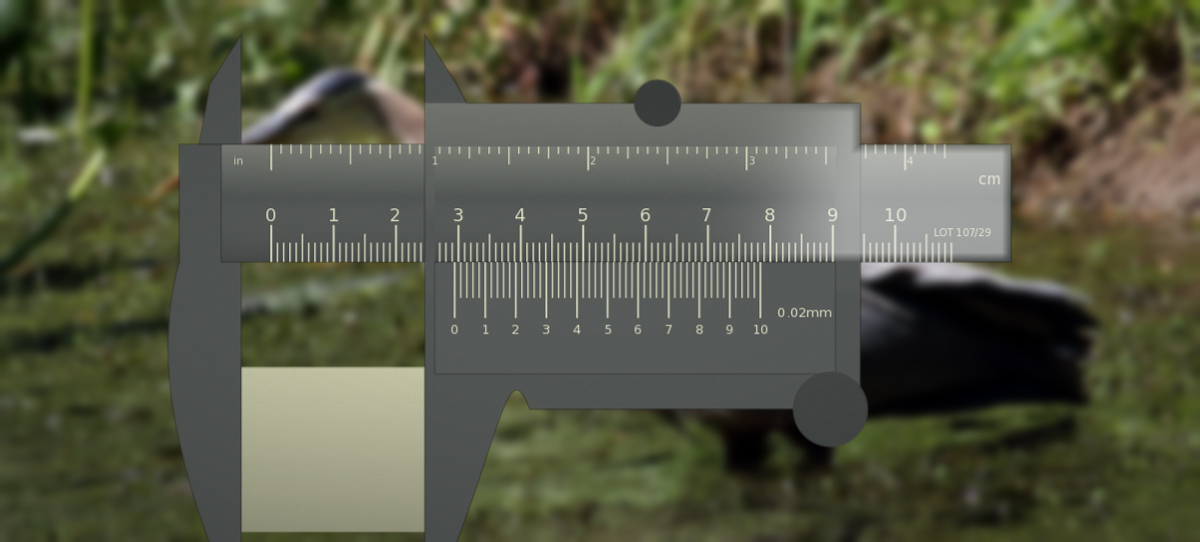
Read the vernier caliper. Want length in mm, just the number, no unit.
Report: 29.4
